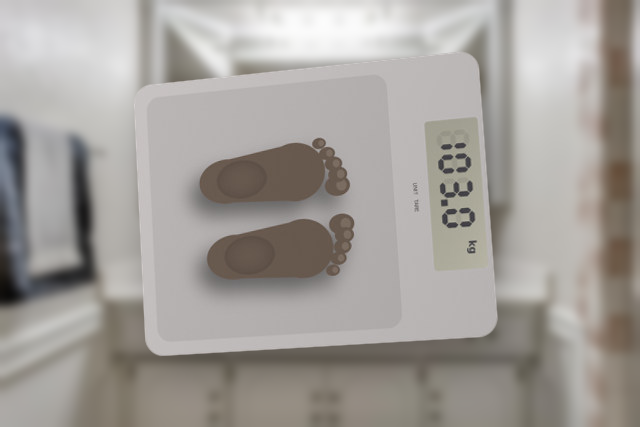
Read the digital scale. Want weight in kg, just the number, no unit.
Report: 103.0
